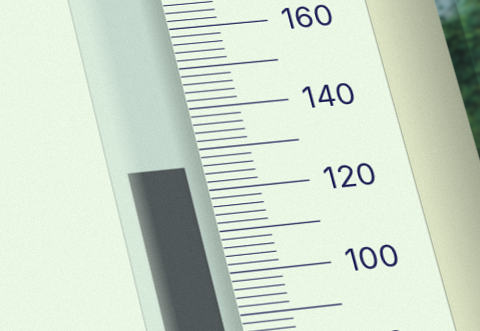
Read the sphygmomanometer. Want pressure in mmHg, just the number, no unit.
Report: 126
